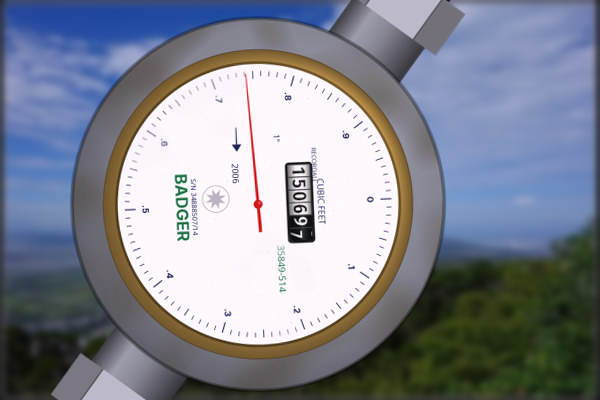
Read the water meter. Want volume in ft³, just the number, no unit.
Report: 150696.74
